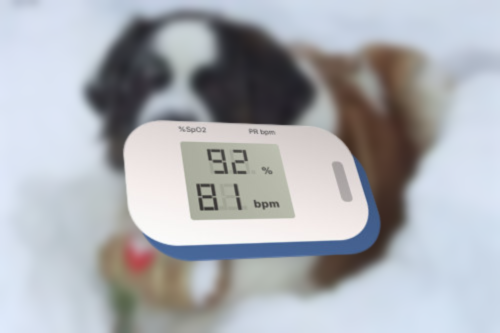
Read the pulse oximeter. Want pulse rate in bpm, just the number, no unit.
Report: 81
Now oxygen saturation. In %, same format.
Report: 92
